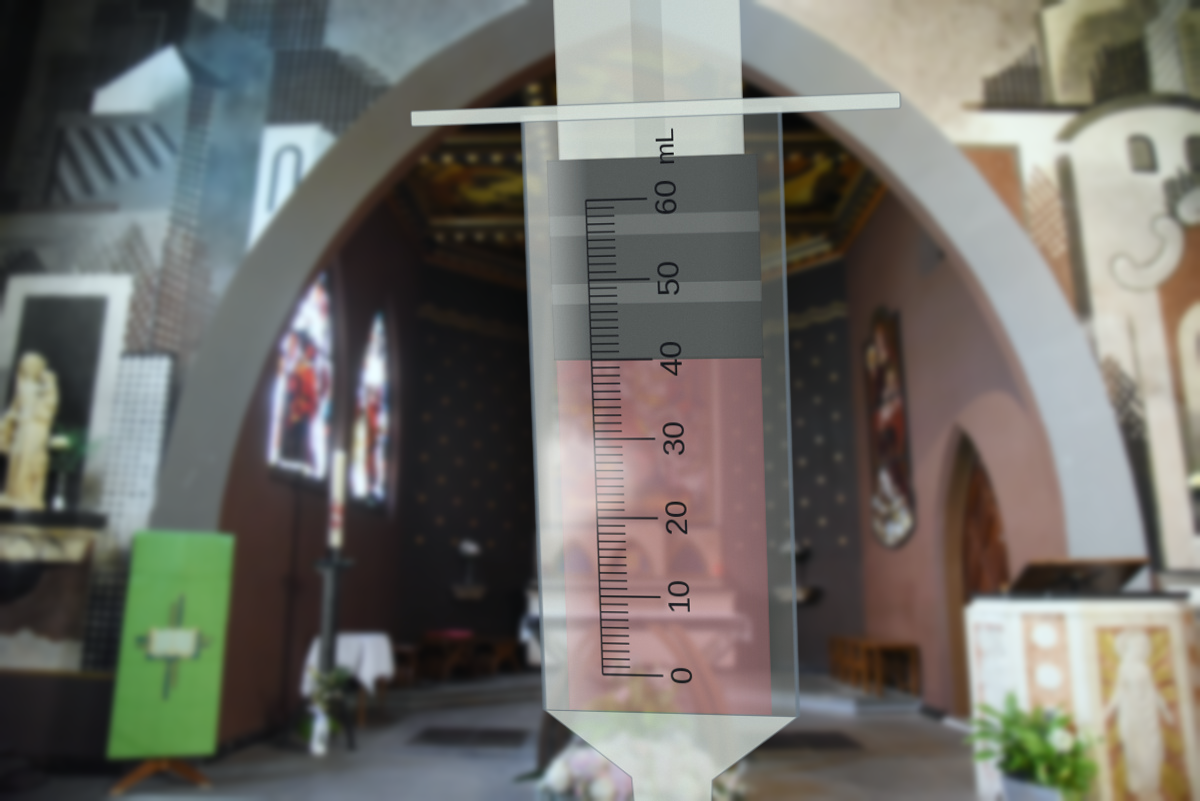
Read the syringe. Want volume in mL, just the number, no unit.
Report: 40
